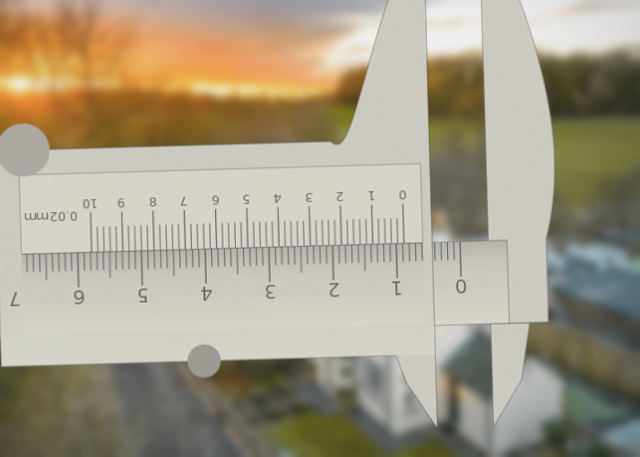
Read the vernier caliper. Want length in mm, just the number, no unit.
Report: 8.8
